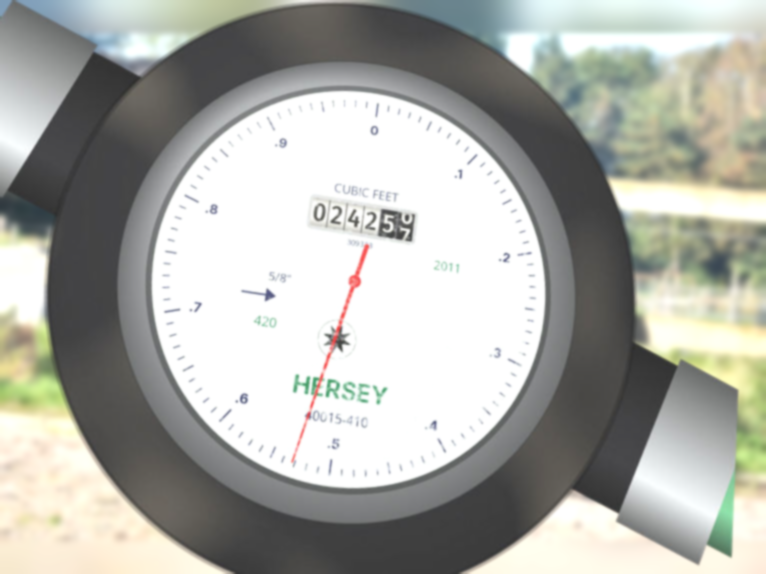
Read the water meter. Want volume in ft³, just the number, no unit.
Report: 24256.53
